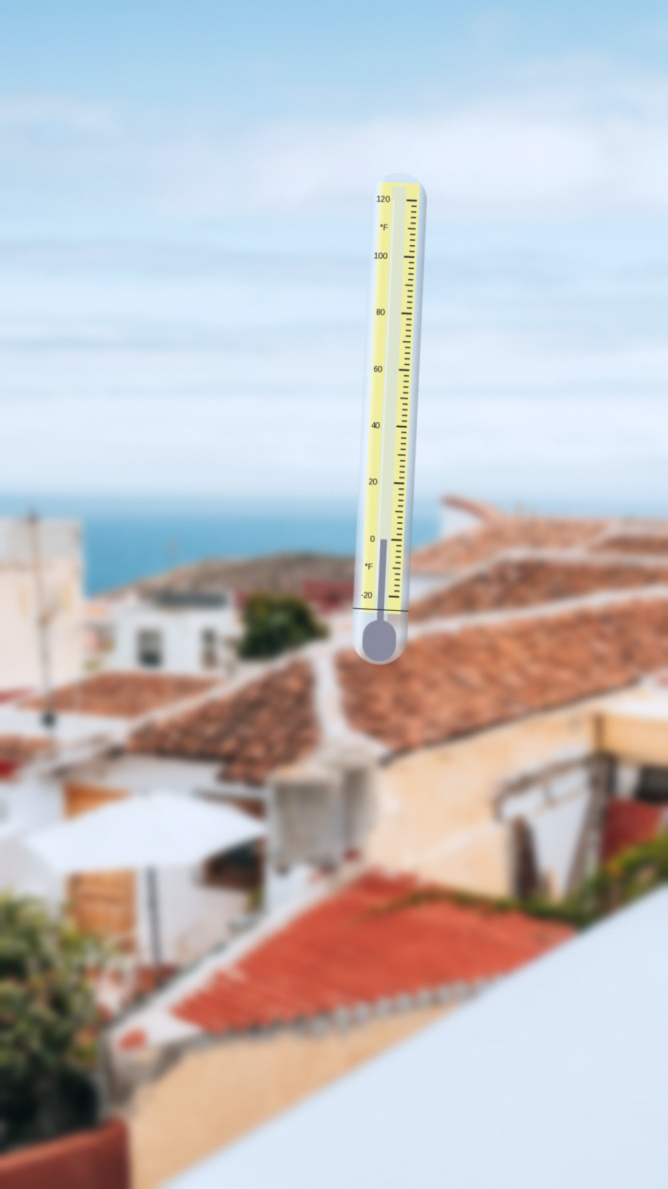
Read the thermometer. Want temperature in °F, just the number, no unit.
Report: 0
